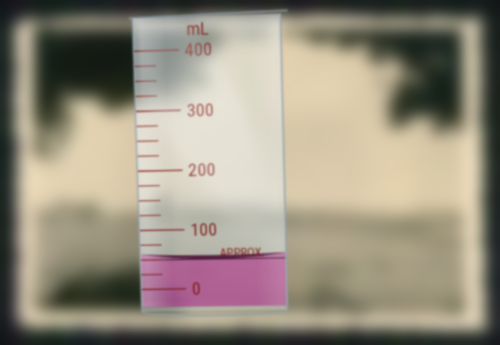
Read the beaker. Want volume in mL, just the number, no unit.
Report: 50
